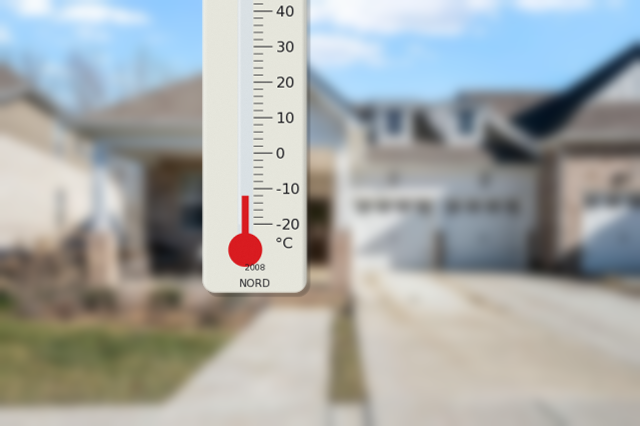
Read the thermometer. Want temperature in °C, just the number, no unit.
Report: -12
